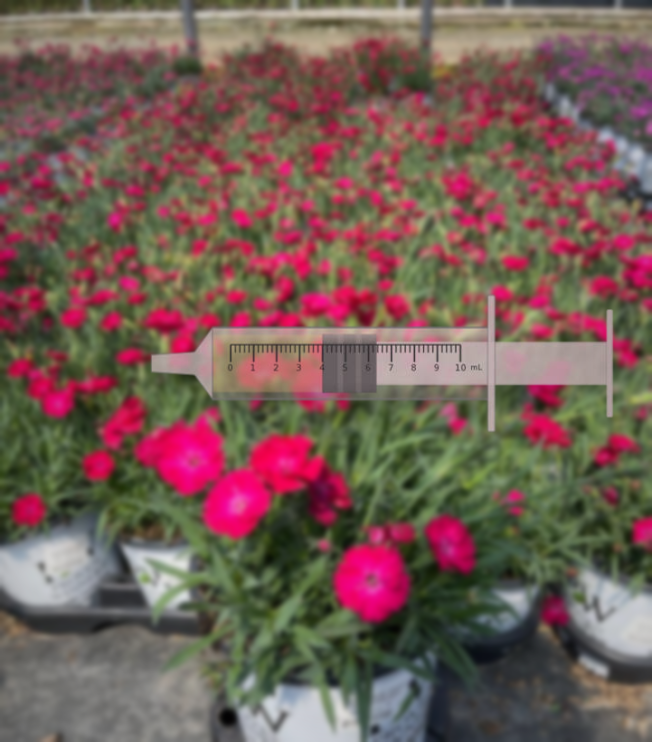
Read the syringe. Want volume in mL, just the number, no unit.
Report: 4
